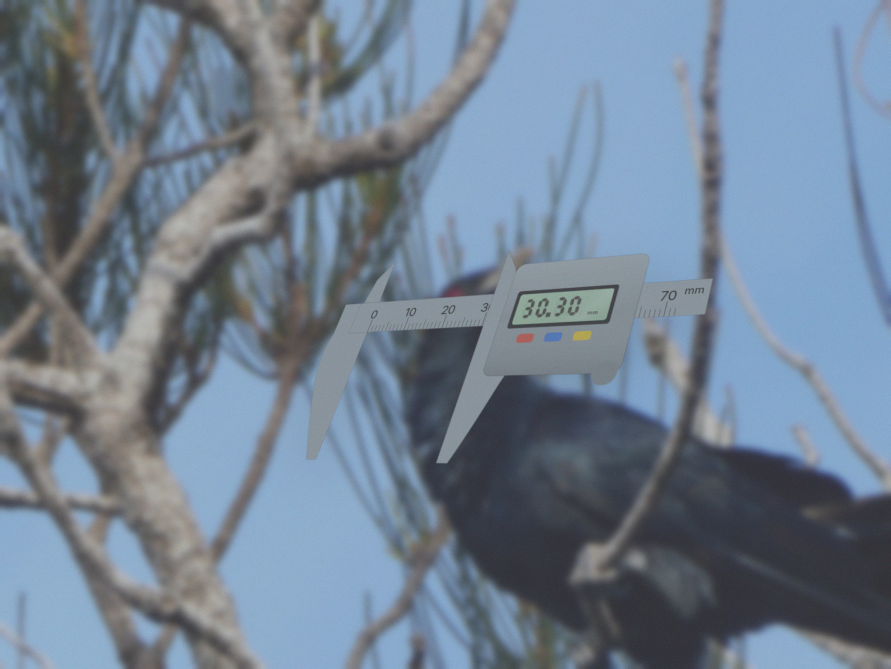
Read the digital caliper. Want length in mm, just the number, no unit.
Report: 30.30
